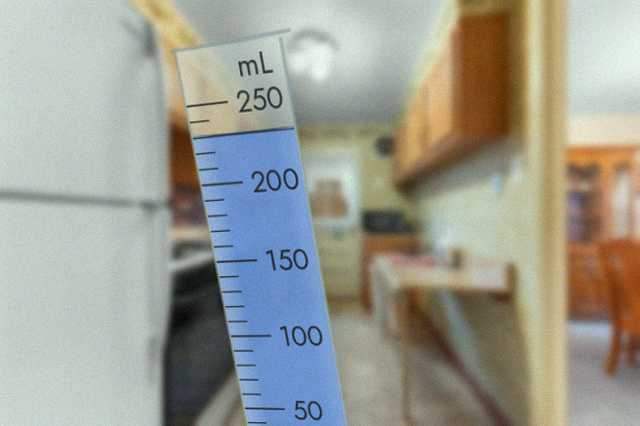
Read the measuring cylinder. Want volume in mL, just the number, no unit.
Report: 230
